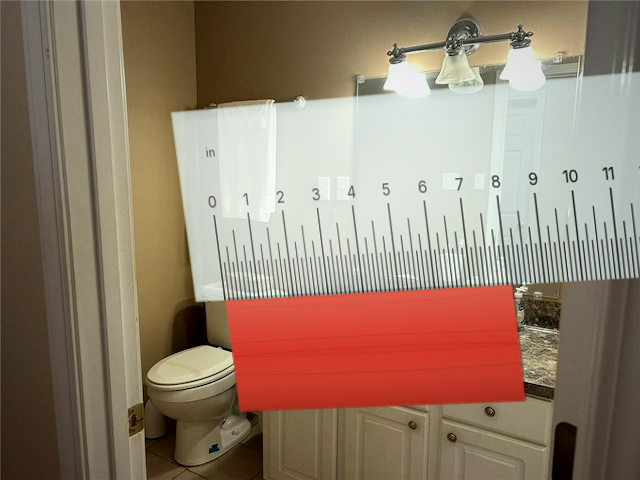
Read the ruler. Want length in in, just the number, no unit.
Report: 8.125
